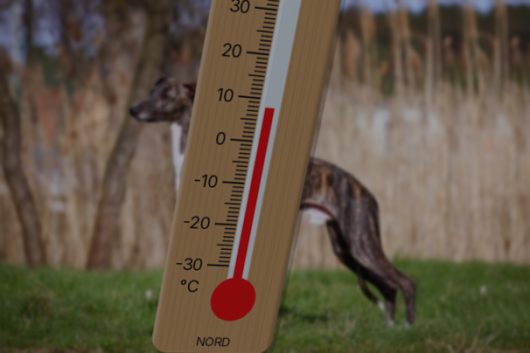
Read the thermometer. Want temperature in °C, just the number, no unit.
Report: 8
